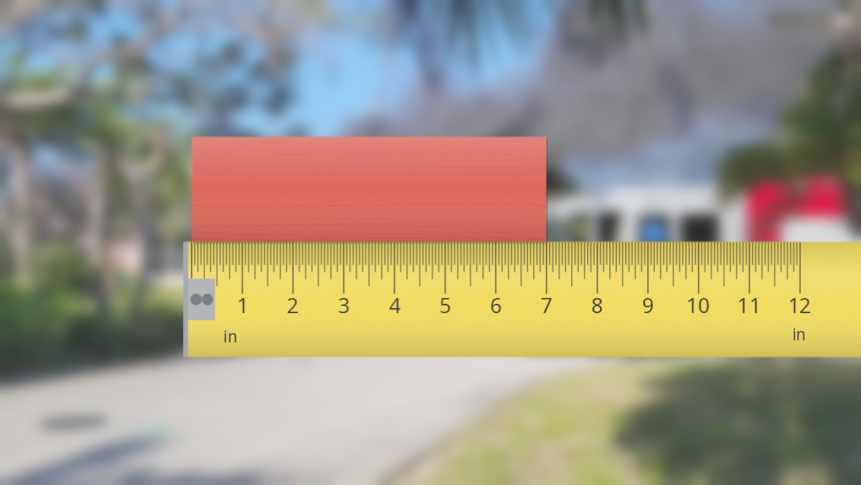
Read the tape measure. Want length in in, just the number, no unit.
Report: 7
